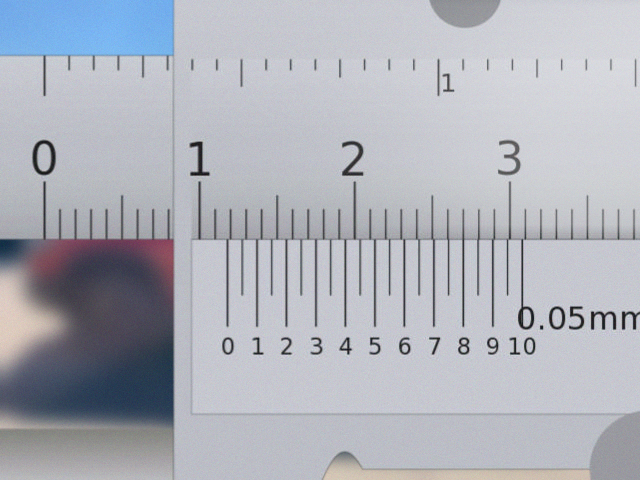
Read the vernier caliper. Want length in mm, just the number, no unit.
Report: 11.8
